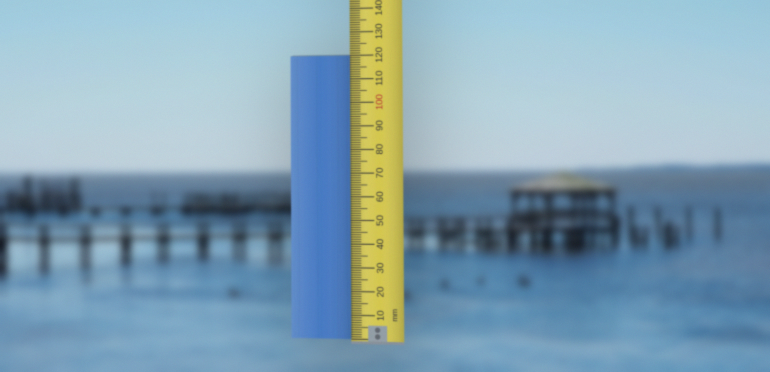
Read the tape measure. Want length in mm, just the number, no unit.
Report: 120
